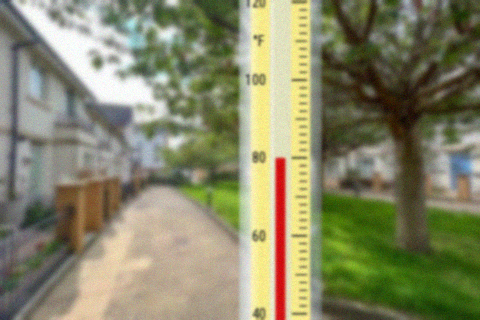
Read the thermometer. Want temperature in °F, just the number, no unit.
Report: 80
